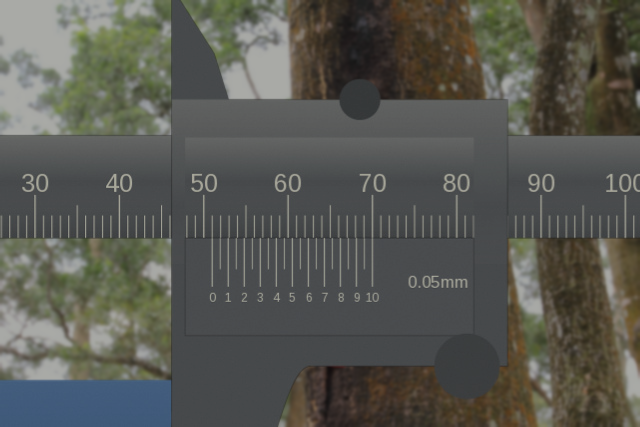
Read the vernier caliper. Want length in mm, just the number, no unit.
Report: 51.0
